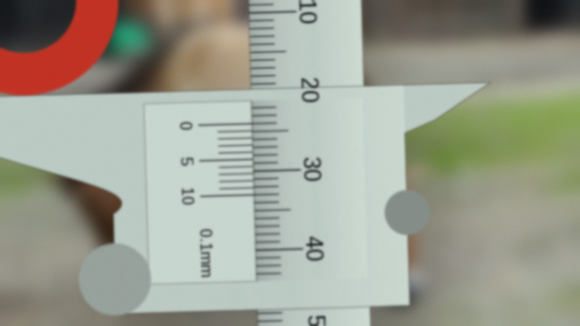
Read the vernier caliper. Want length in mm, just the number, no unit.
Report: 24.0
